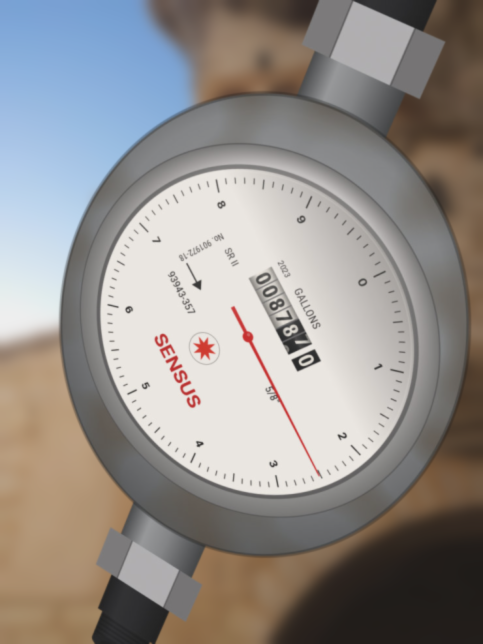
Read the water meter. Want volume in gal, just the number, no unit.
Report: 87872.5
